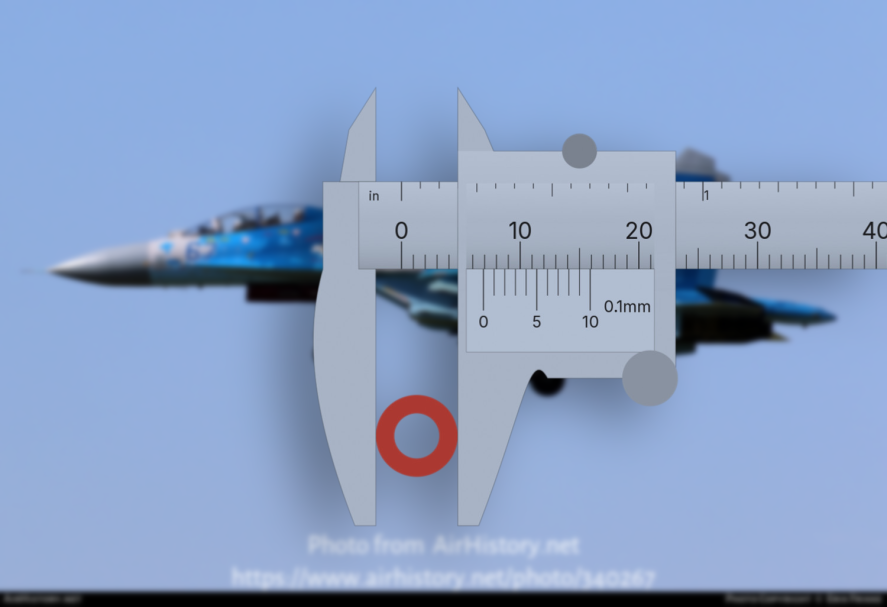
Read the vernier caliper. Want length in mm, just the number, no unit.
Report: 6.9
